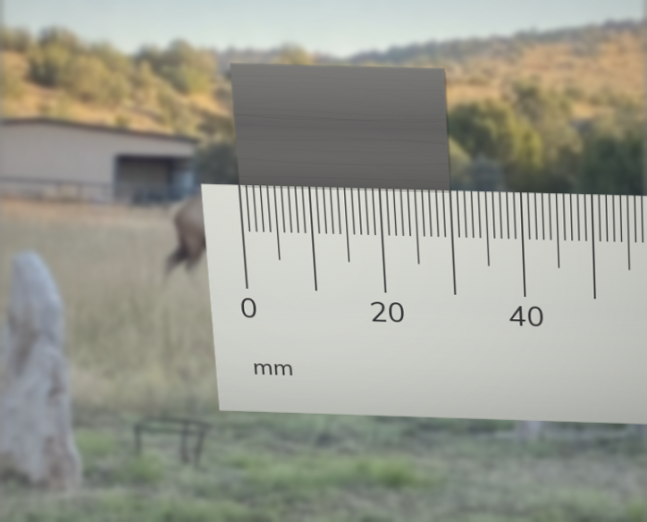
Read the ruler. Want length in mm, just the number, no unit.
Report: 30
